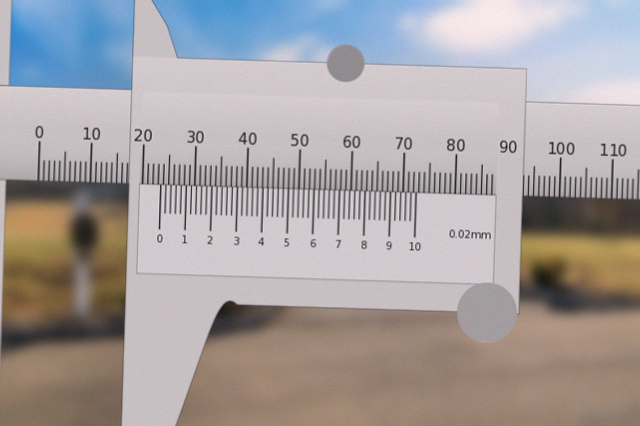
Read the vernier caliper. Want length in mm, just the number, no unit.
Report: 23.5
